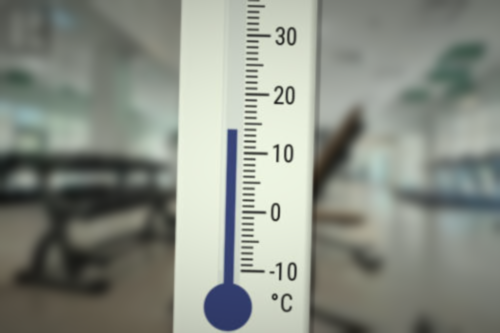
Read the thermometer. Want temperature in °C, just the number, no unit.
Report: 14
